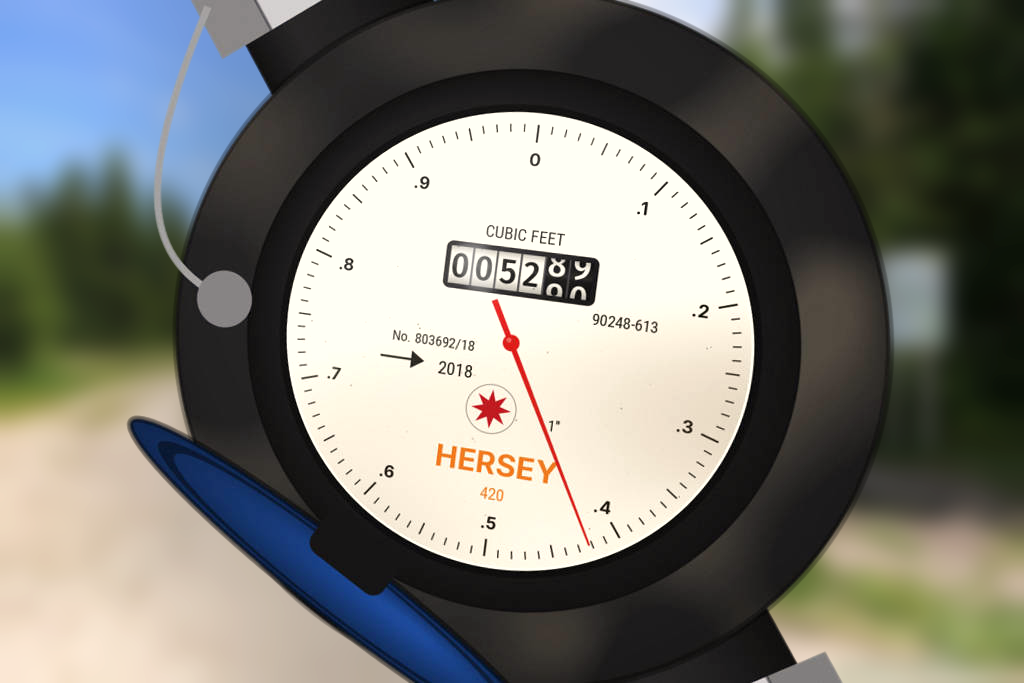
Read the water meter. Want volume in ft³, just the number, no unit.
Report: 5289.42
